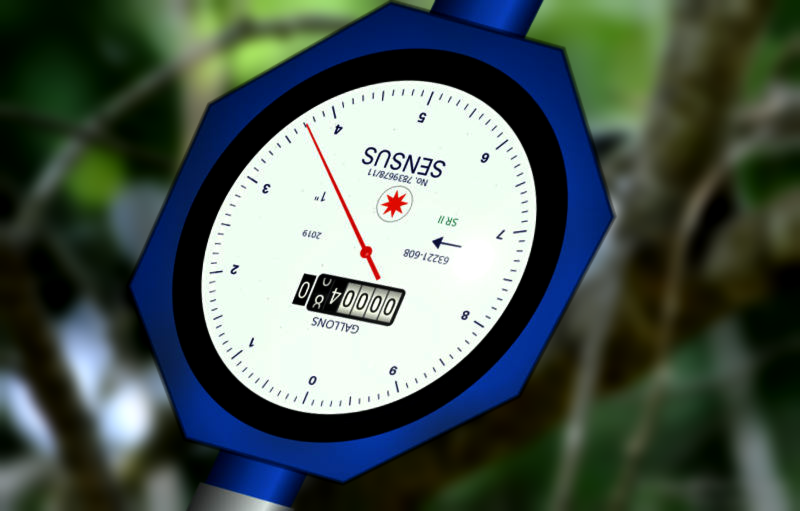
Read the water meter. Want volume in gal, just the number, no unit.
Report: 483.7
